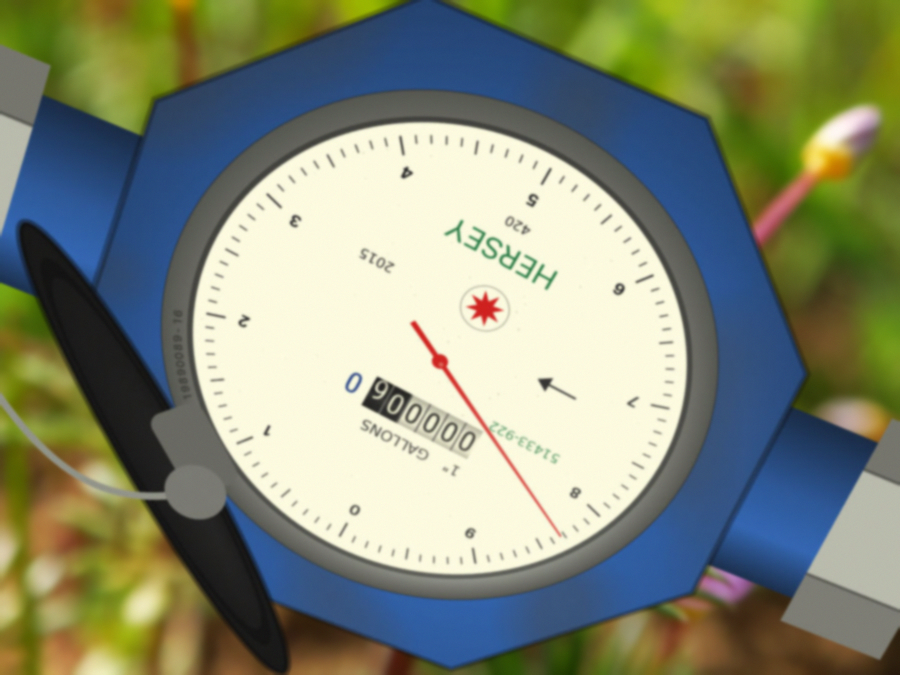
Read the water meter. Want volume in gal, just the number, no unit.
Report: 58.3
